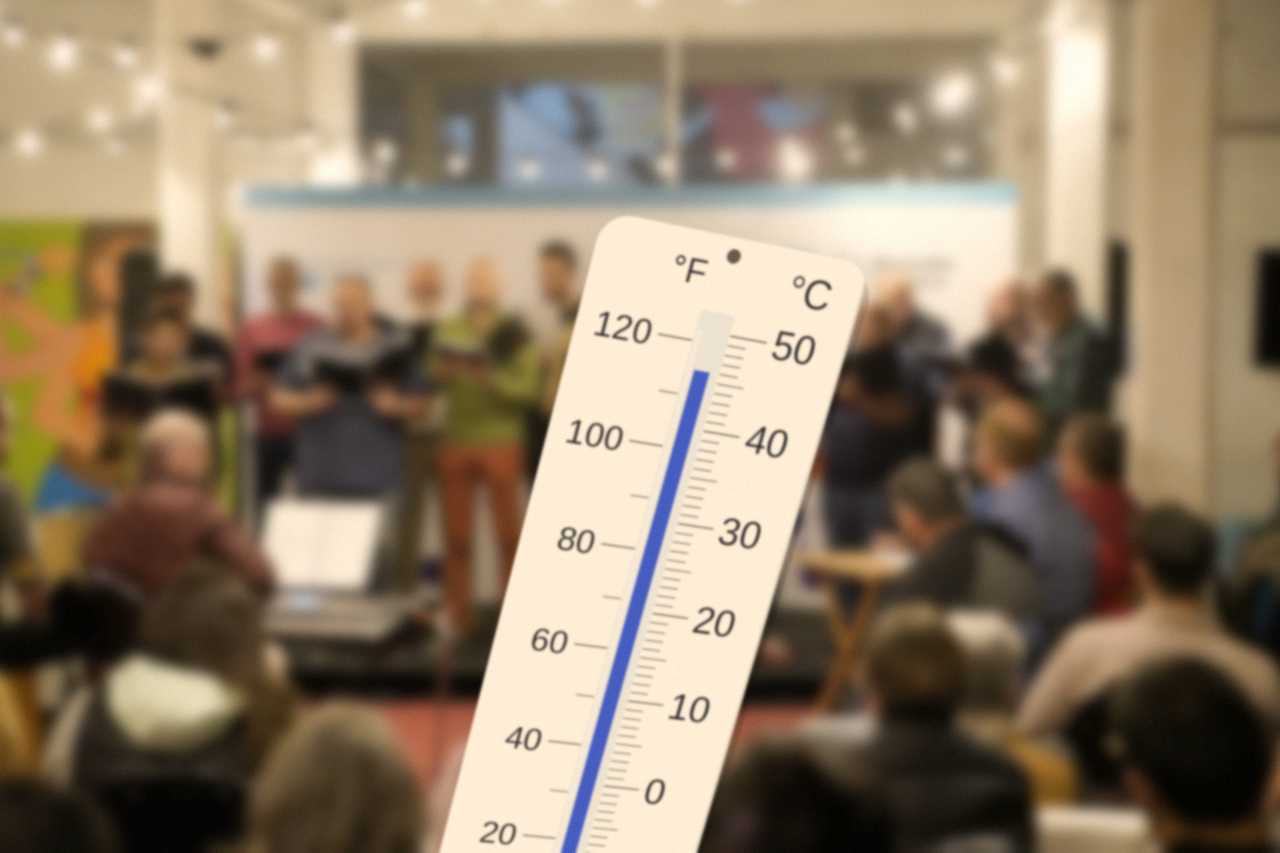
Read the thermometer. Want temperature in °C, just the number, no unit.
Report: 46
